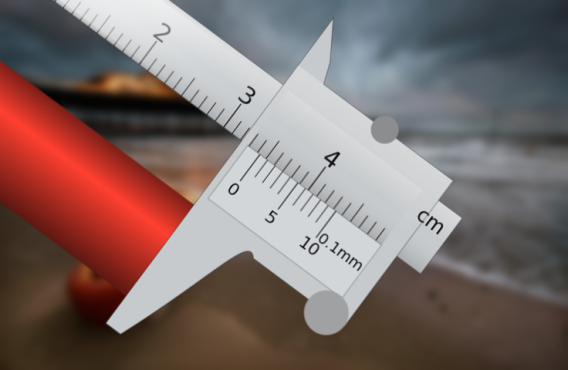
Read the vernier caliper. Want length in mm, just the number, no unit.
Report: 34.3
